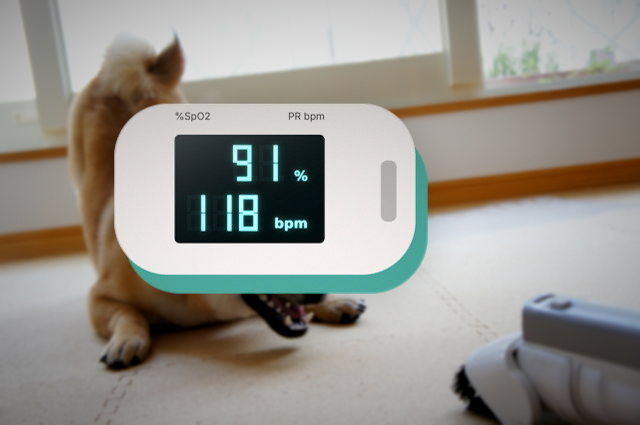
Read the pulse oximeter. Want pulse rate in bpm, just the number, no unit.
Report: 118
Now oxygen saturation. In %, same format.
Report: 91
